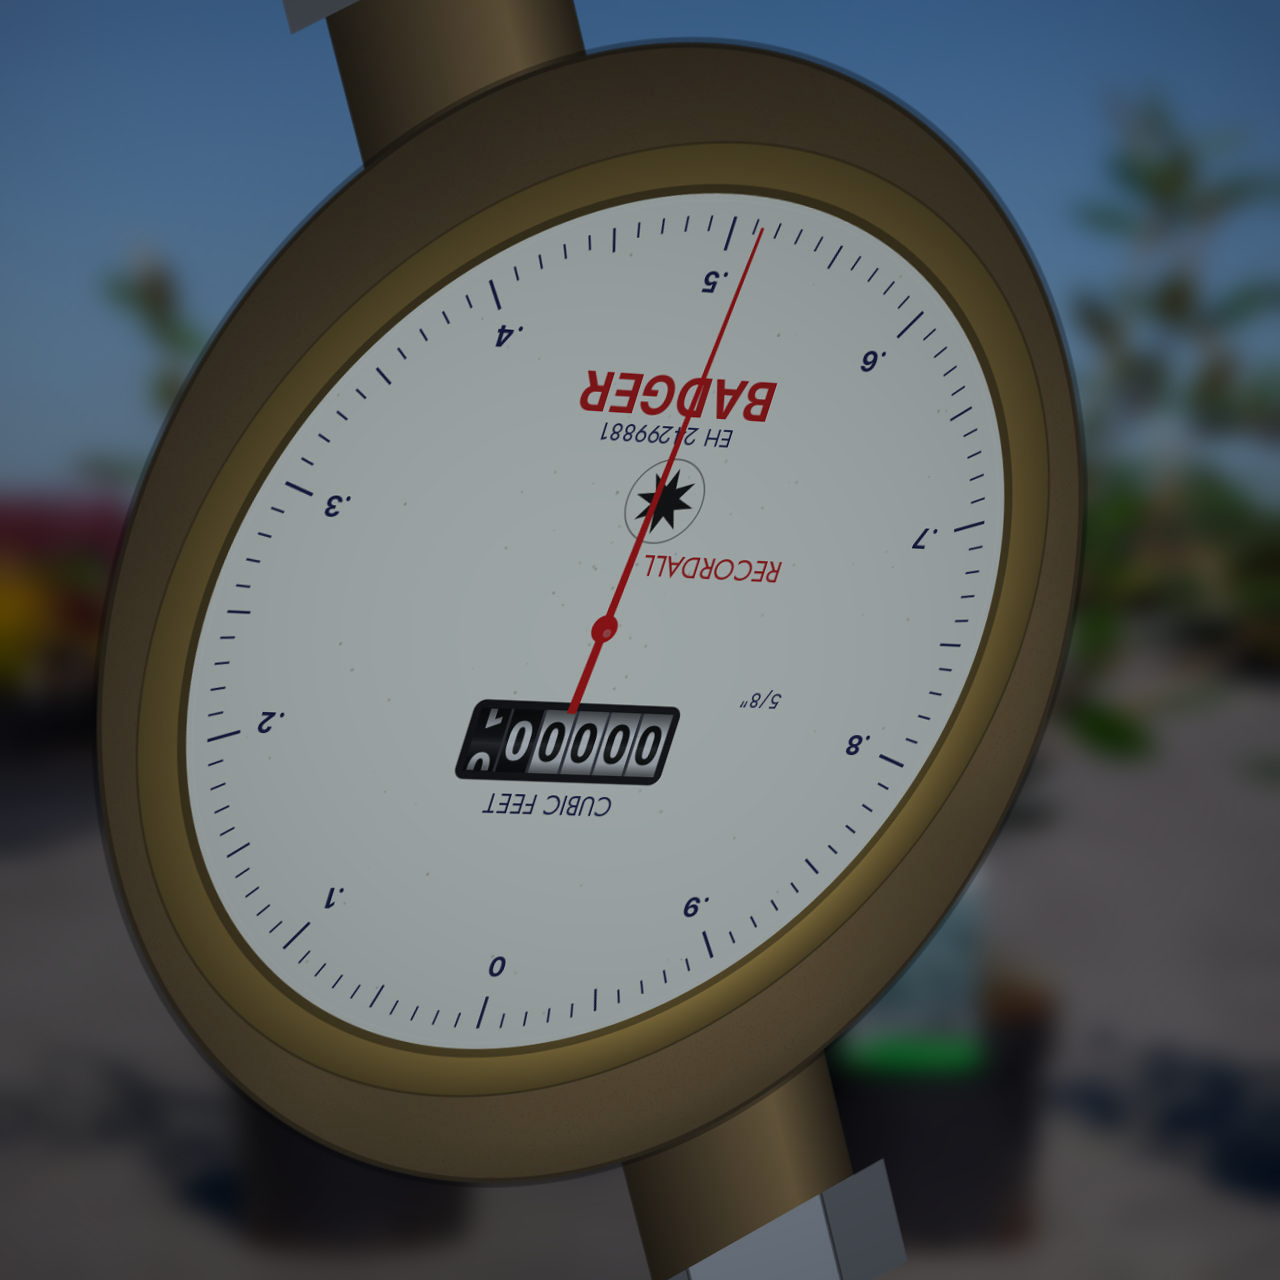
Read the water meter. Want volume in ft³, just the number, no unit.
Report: 0.51
